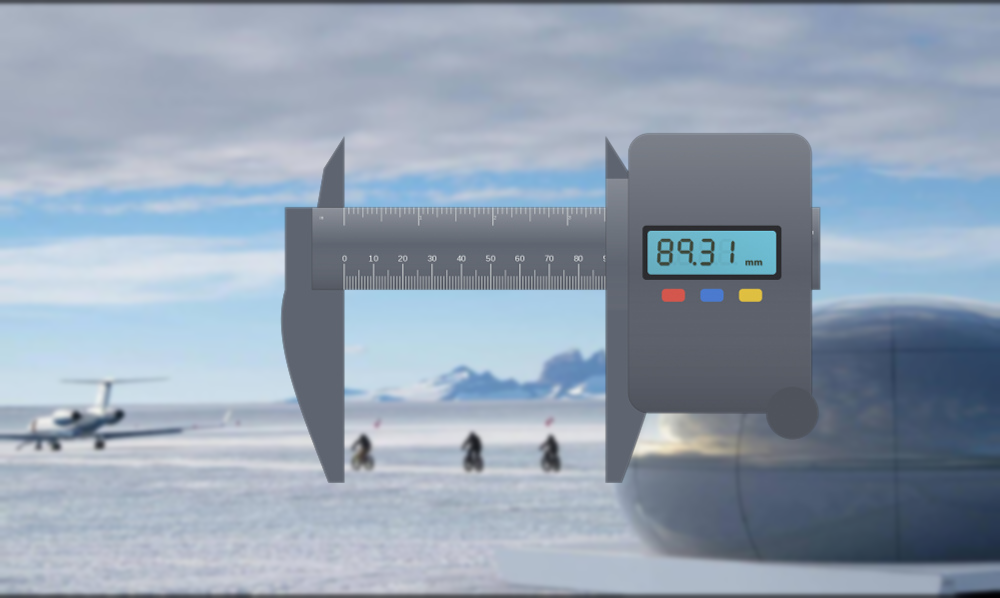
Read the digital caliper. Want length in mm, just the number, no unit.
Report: 89.31
